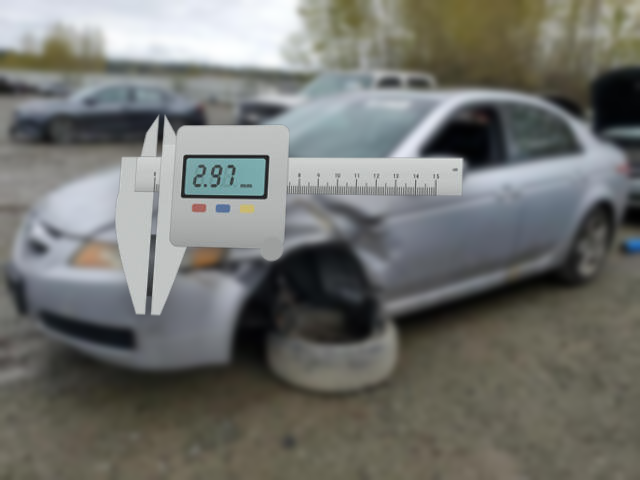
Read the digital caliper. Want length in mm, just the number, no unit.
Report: 2.97
